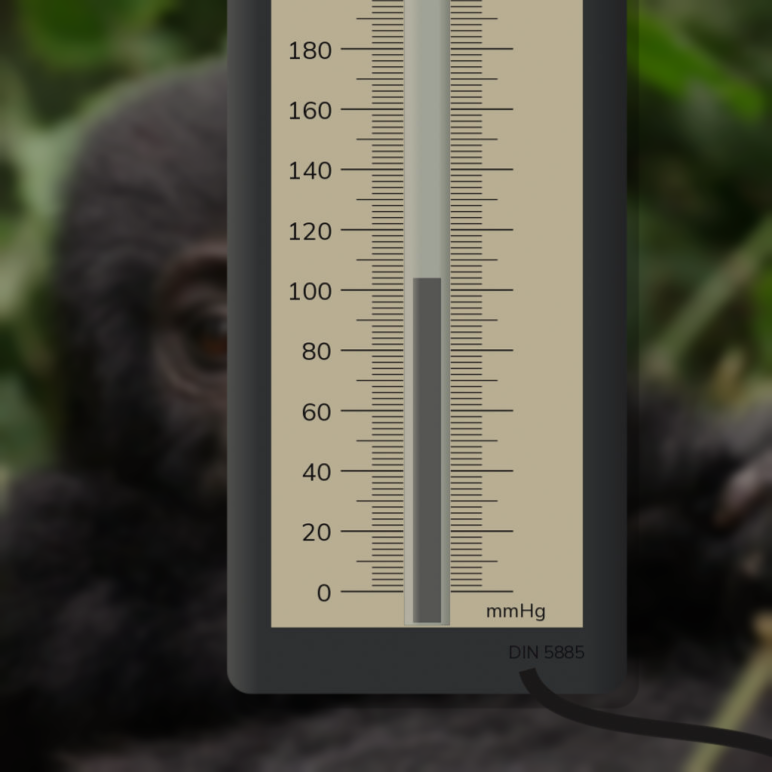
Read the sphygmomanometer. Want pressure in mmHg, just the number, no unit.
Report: 104
